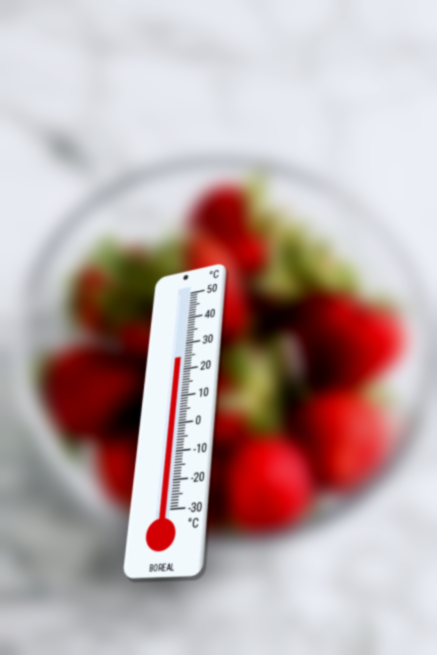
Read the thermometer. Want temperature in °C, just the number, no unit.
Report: 25
